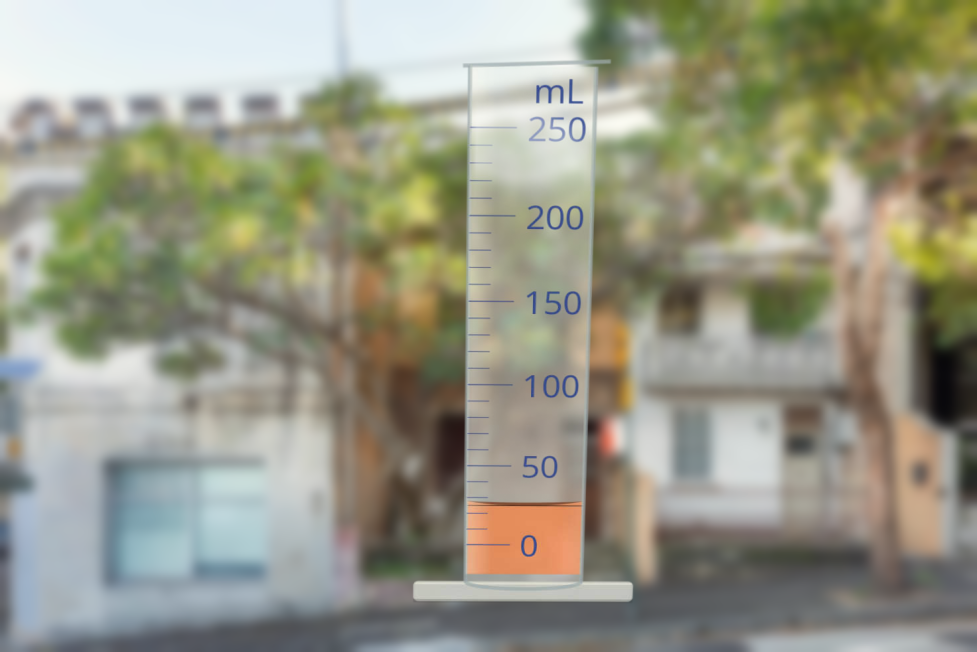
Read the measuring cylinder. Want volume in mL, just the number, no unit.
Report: 25
